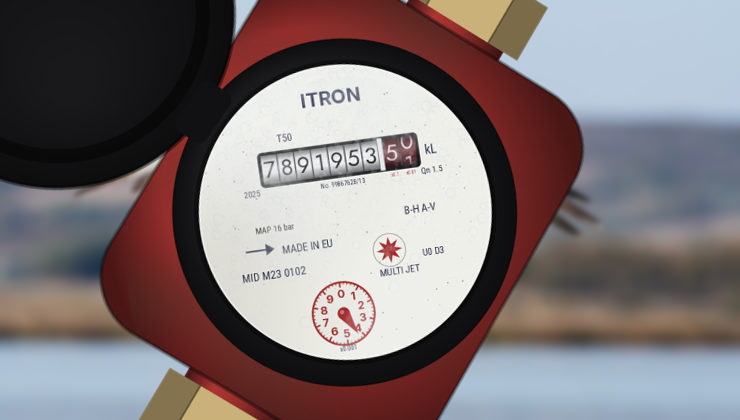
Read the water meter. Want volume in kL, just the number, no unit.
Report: 7891953.504
